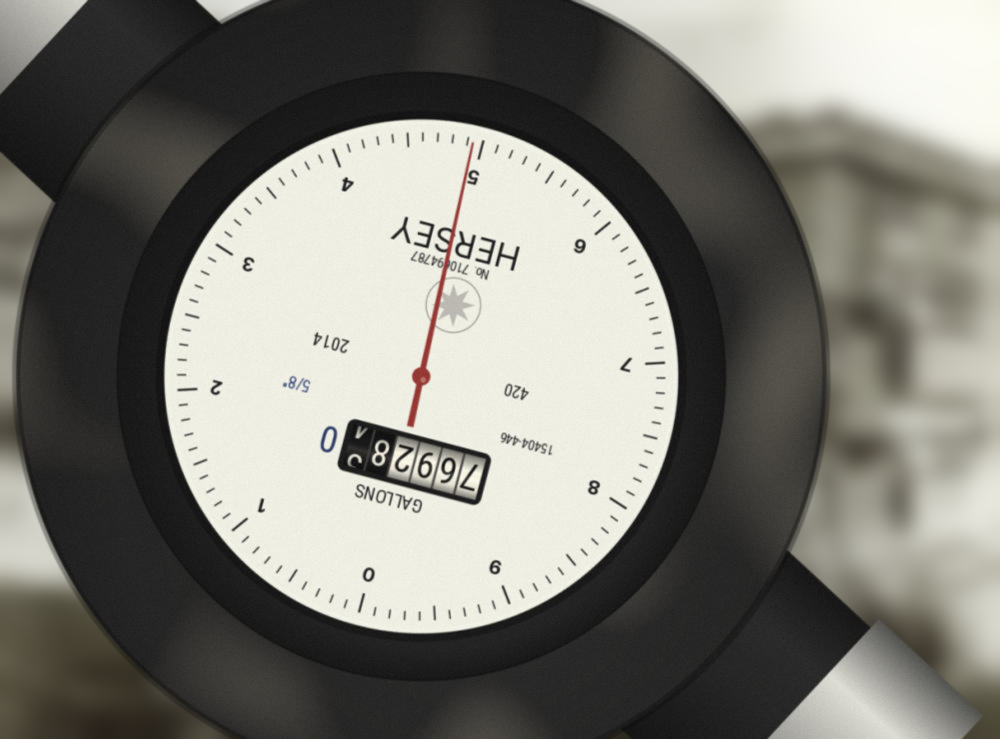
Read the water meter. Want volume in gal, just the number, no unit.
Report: 7692834.9
